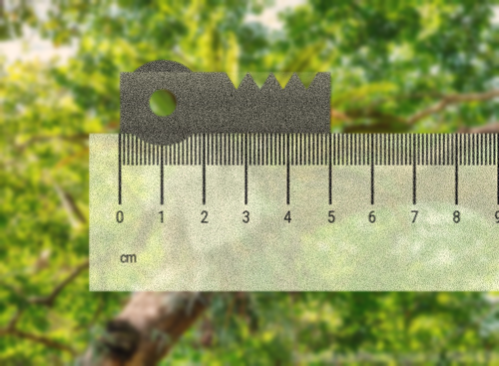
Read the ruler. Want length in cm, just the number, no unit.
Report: 5
